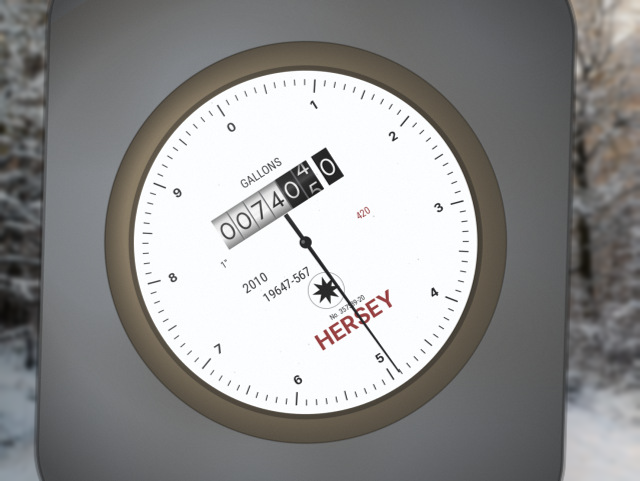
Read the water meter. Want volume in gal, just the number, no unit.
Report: 74044.9
